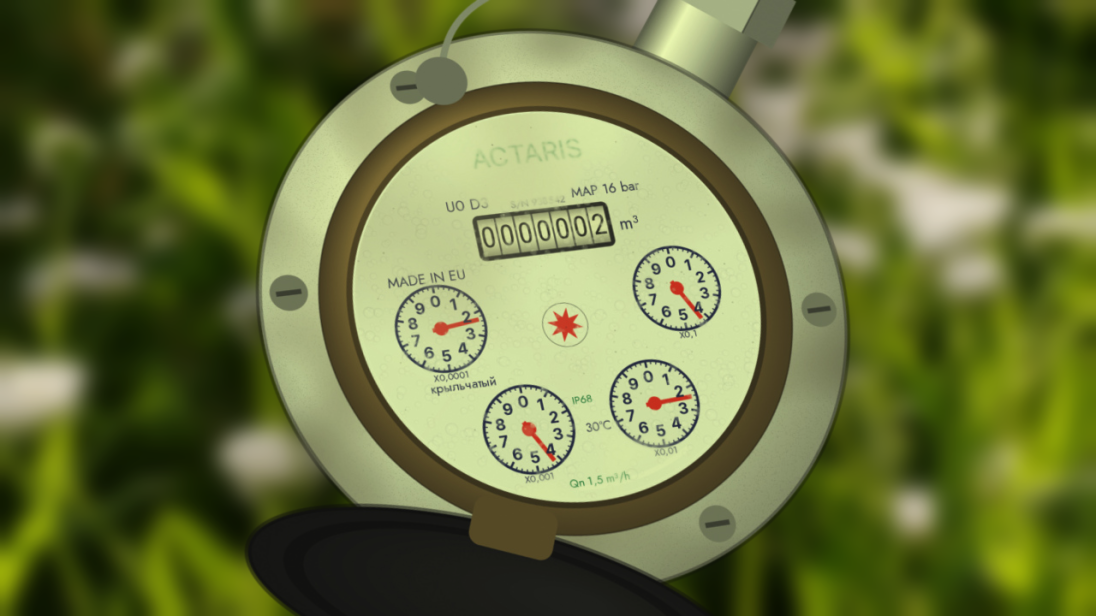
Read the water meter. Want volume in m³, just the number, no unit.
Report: 2.4242
